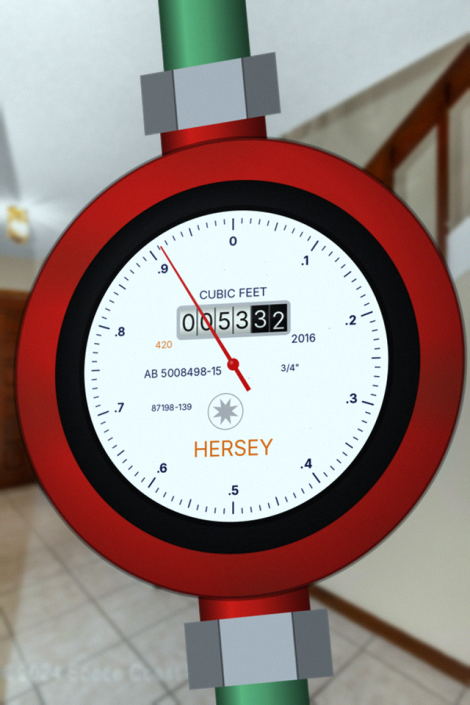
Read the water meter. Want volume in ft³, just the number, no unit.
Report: 5331.91
